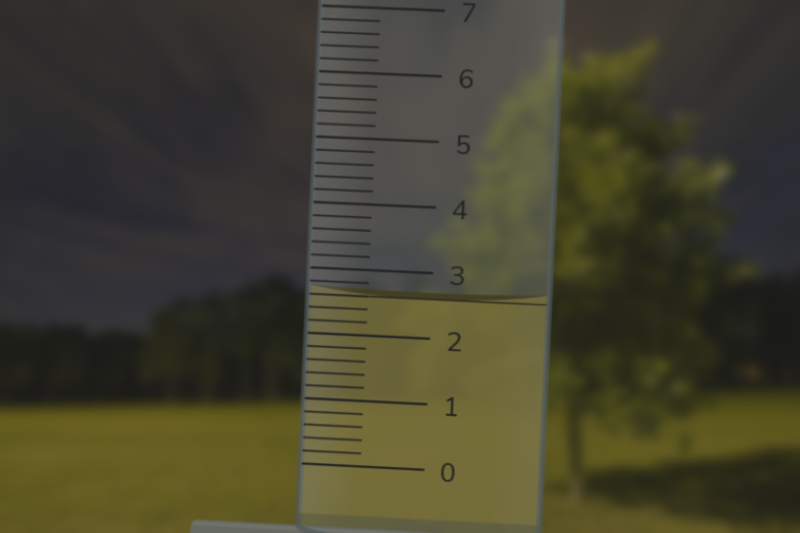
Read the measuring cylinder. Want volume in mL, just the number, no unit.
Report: 2.6
